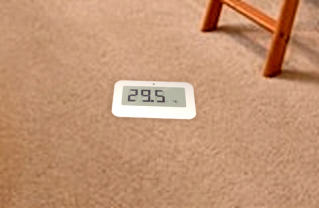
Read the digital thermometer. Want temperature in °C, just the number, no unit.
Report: 29.5
